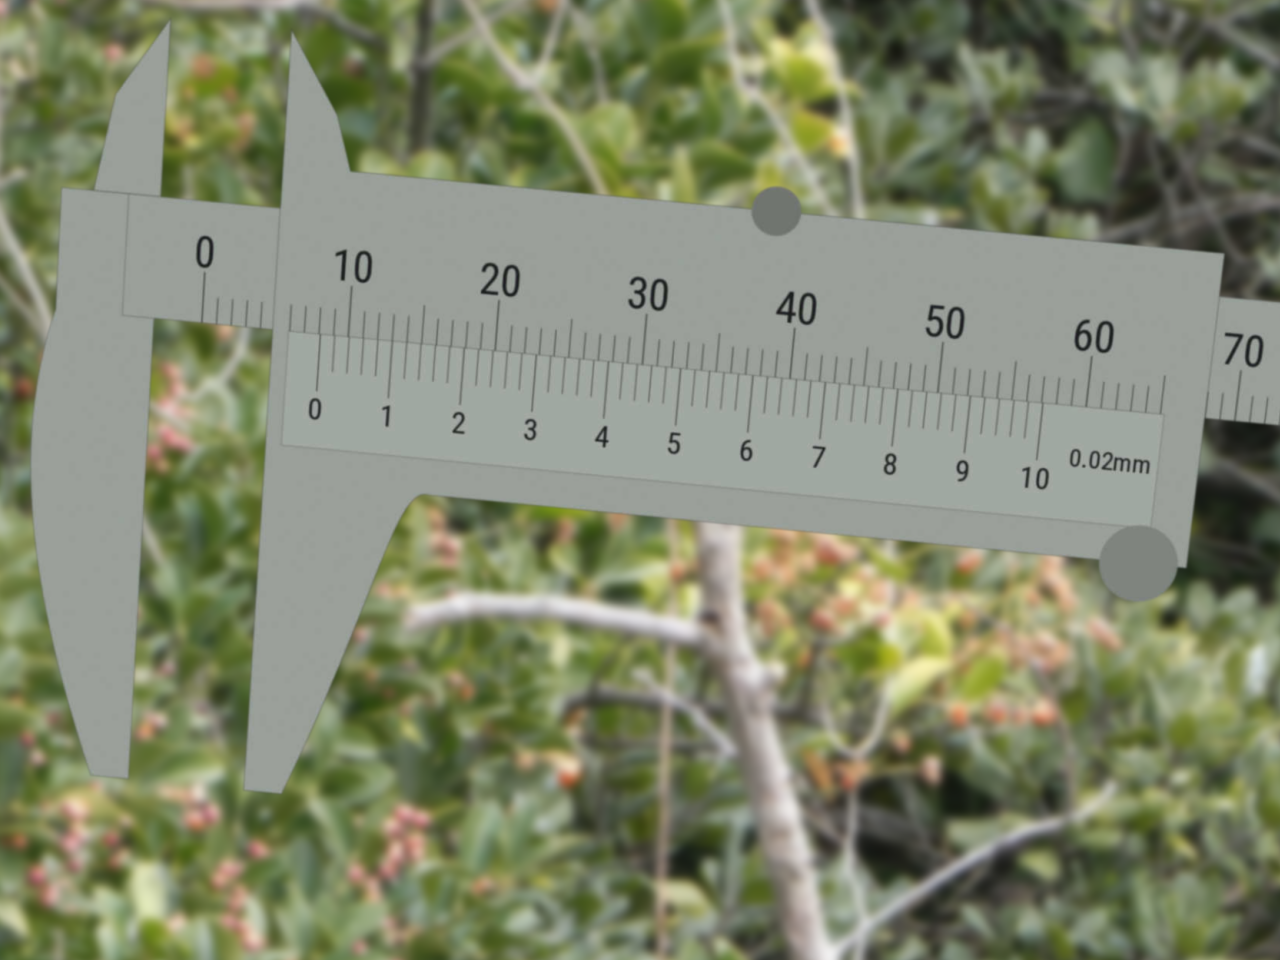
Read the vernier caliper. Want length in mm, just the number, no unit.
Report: 8.1
